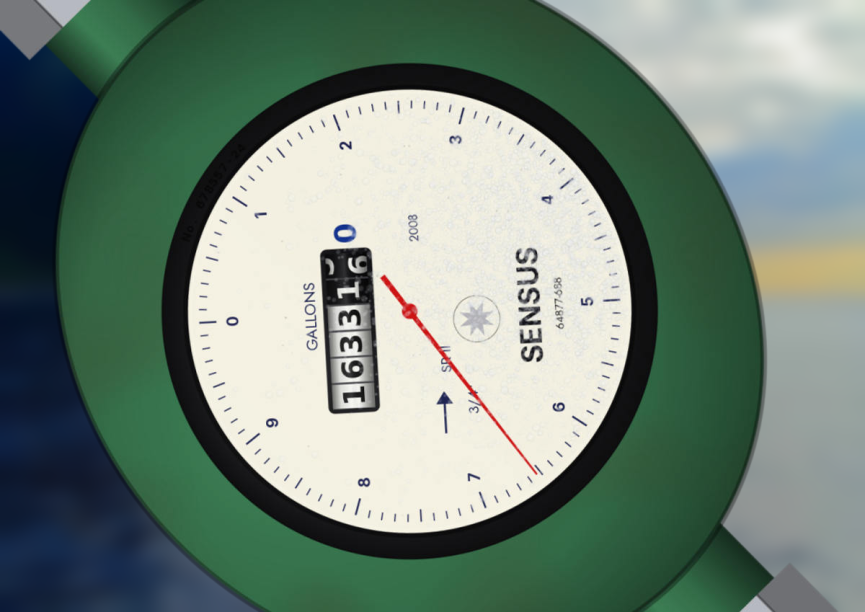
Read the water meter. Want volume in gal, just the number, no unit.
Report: 1633156.5
